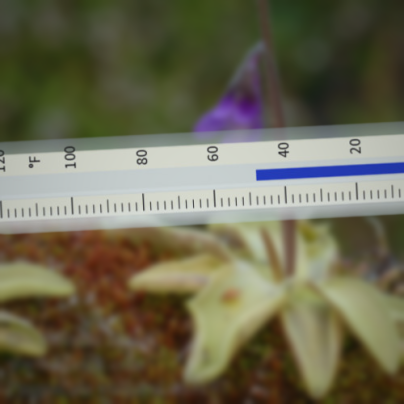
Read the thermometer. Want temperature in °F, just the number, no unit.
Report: 48
